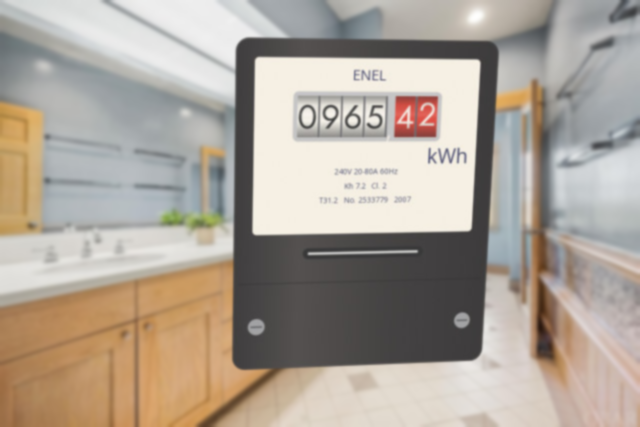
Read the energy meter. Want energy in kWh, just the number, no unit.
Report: 965.42
